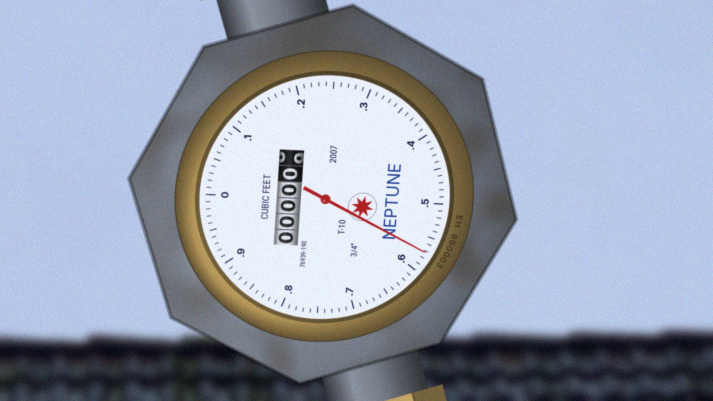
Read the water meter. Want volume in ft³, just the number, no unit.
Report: 8.57
